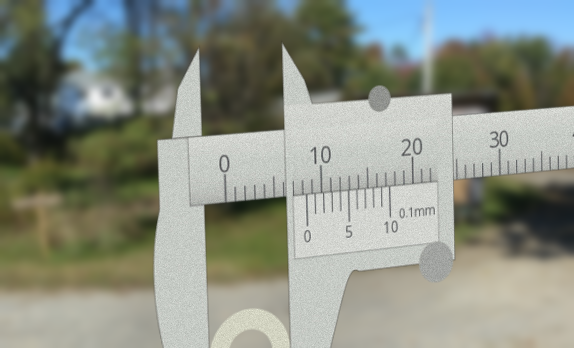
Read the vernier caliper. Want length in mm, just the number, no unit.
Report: 8.4
